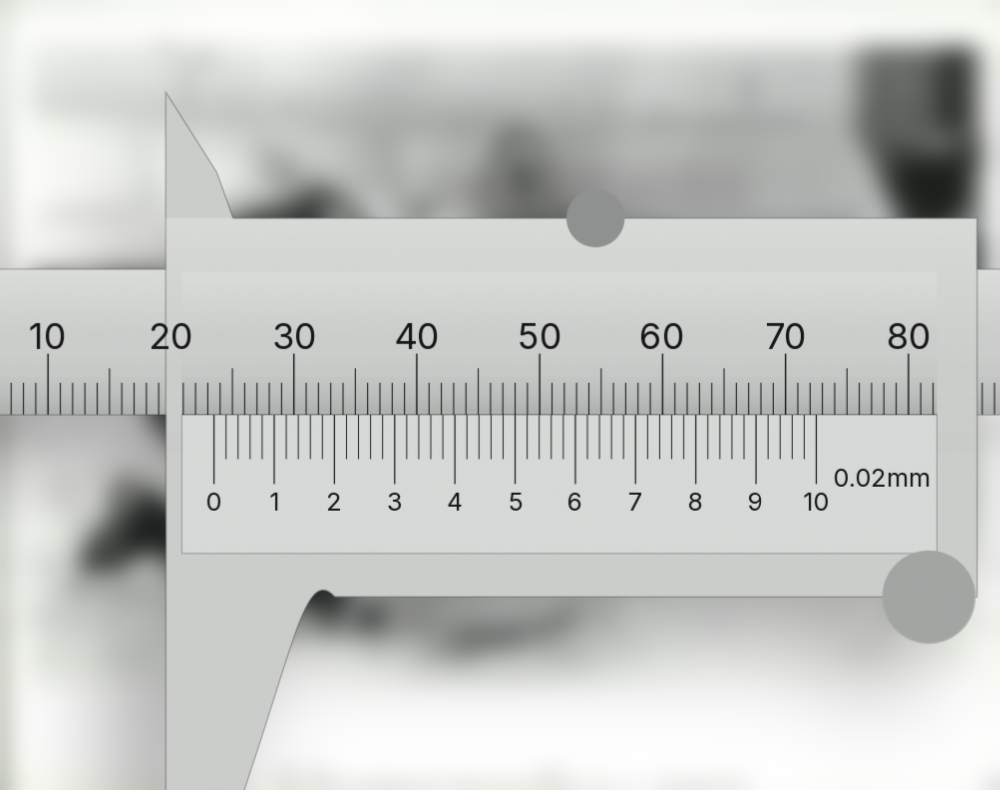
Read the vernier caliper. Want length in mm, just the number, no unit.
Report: 23.5
